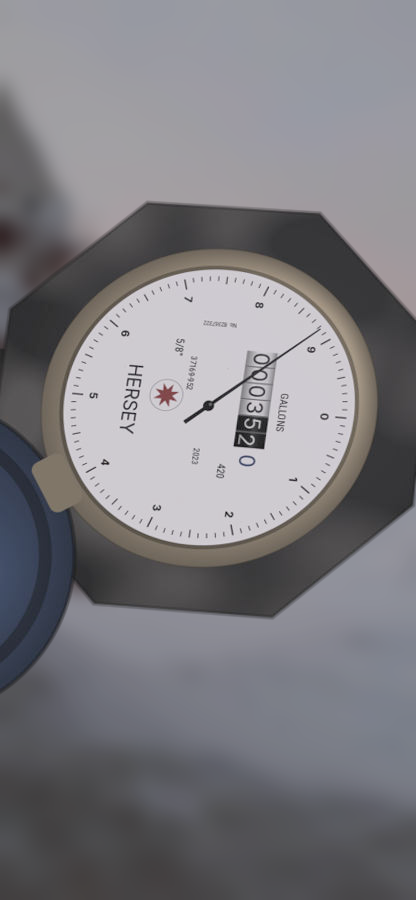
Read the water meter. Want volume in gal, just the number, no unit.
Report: 3518.8
